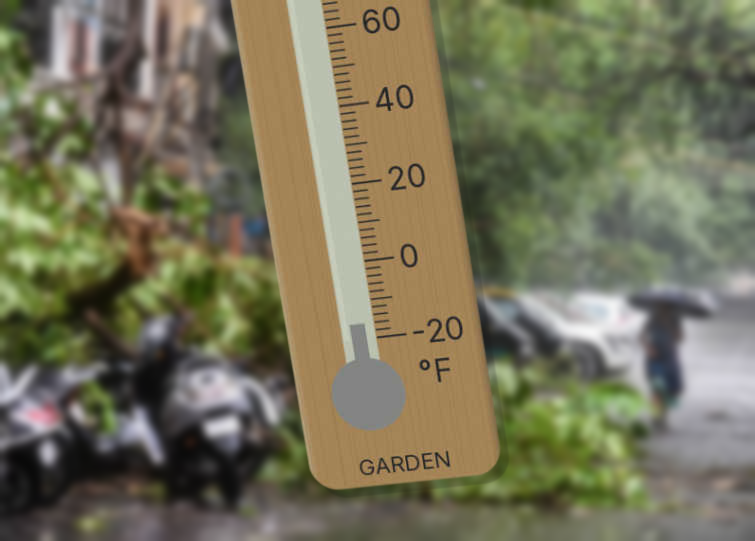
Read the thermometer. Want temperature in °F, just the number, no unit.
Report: -16
